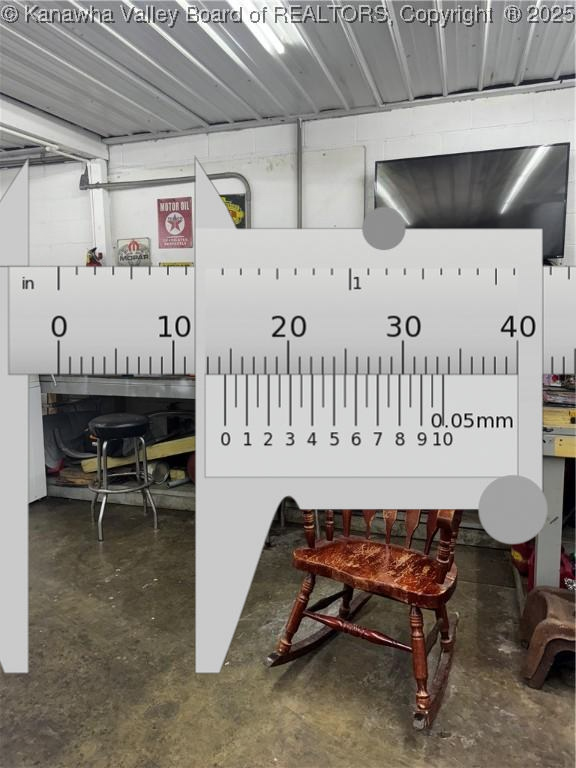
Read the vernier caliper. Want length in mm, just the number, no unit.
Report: 14.5
